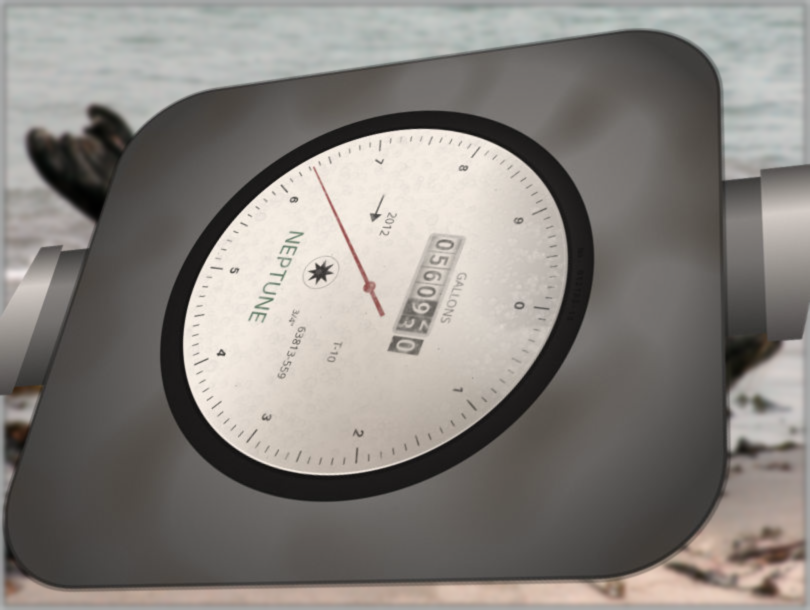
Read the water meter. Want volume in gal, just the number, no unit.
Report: 560926.3
